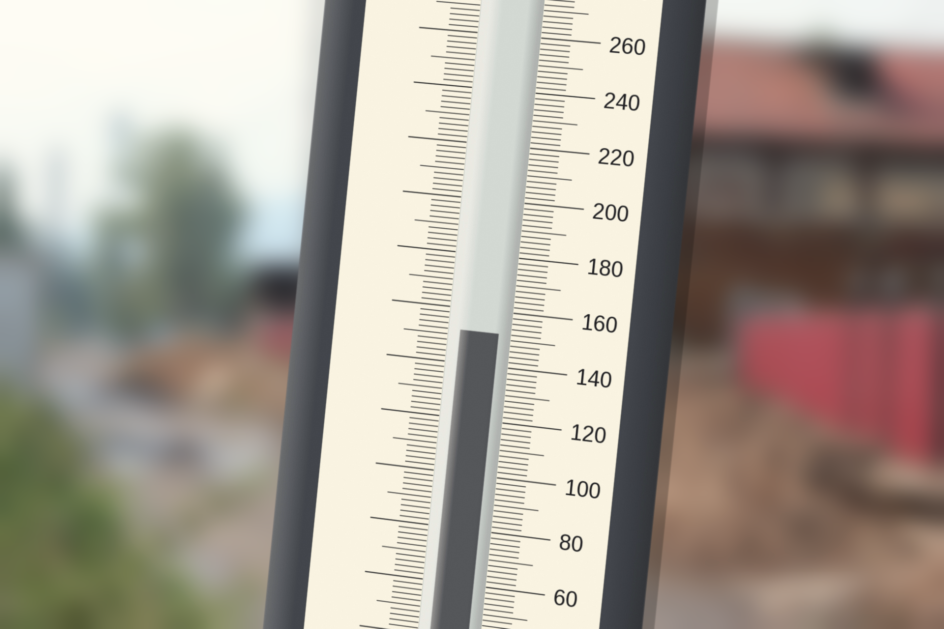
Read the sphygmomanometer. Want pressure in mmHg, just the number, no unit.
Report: 152
